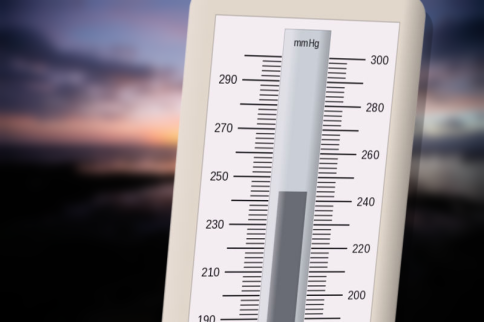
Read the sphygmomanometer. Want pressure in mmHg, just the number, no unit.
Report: 244
